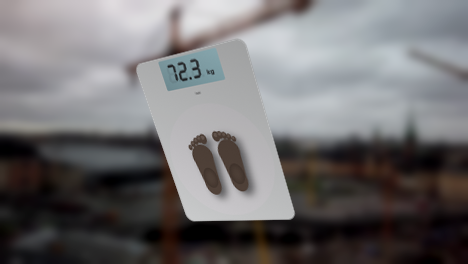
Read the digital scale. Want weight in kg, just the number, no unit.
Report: 72.3
